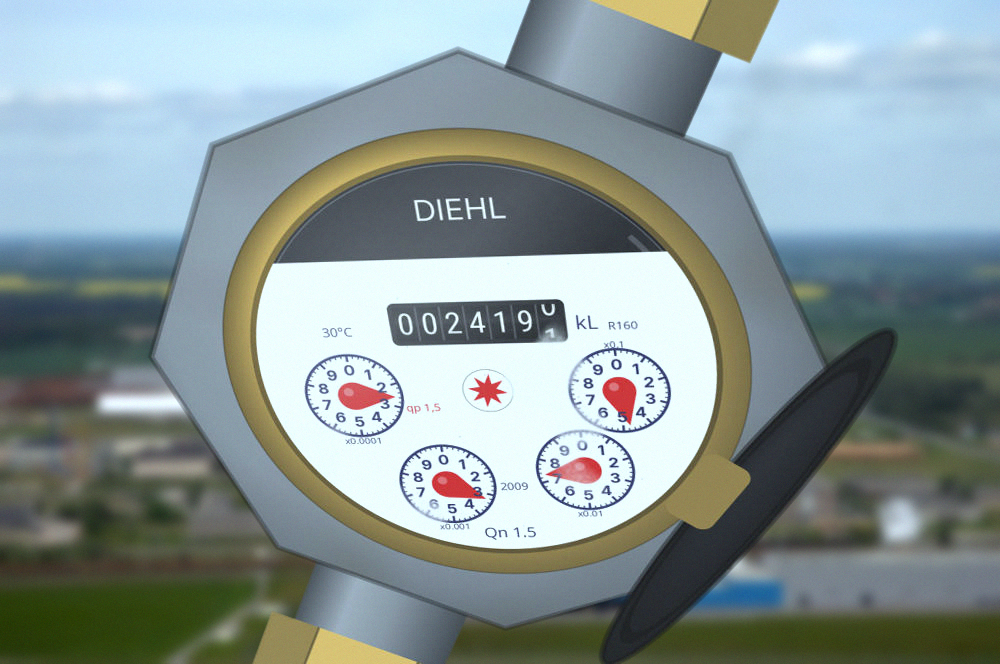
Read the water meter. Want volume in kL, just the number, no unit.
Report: 24190.4732
